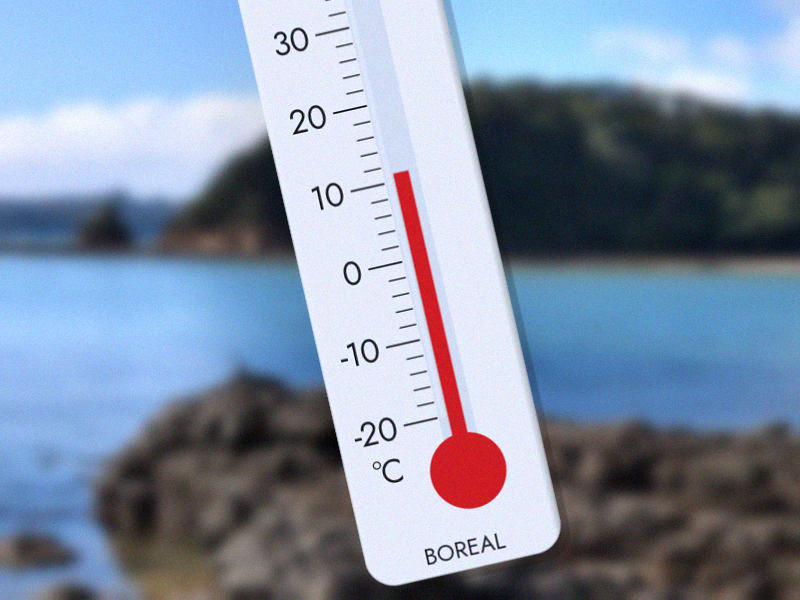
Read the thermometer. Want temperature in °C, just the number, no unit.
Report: 11
